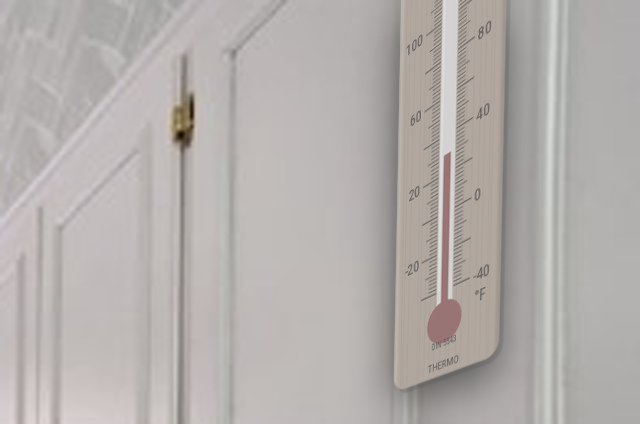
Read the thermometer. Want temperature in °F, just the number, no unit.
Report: 30
